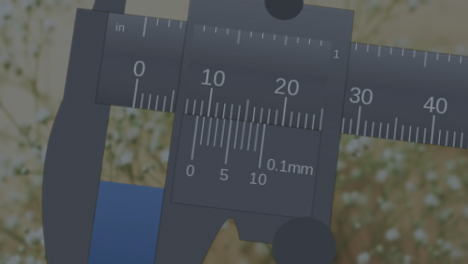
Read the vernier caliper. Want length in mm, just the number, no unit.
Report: 8.6
